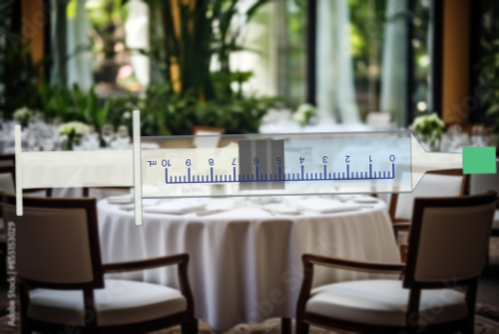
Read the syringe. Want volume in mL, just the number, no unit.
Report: 4.8
